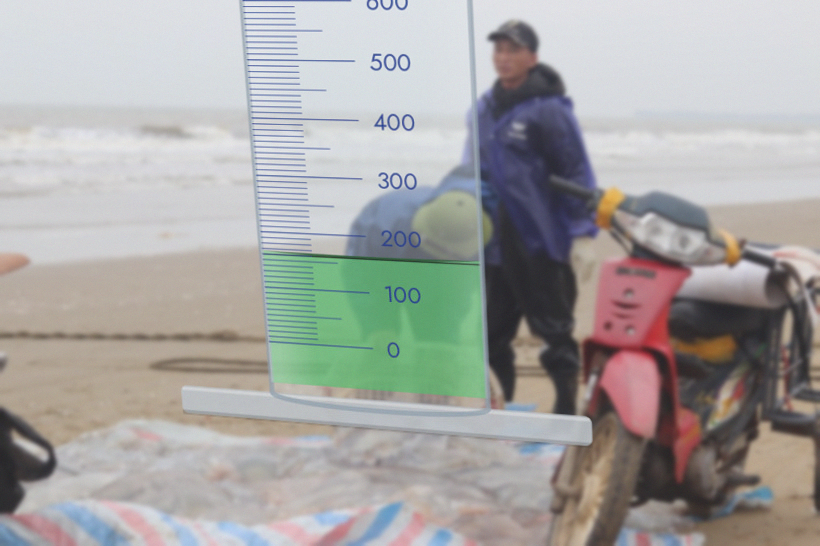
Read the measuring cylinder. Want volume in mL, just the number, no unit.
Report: 160
